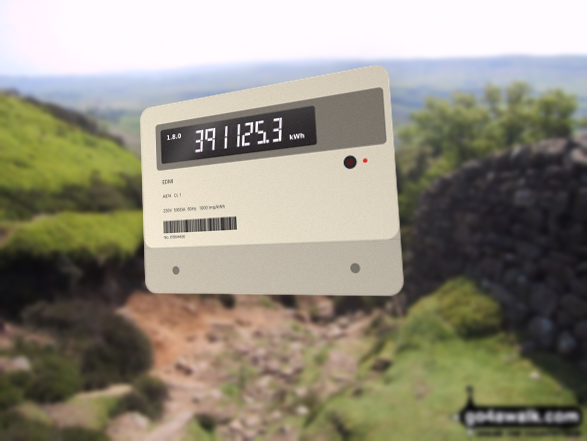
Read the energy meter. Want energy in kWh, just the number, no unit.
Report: 391125.3
